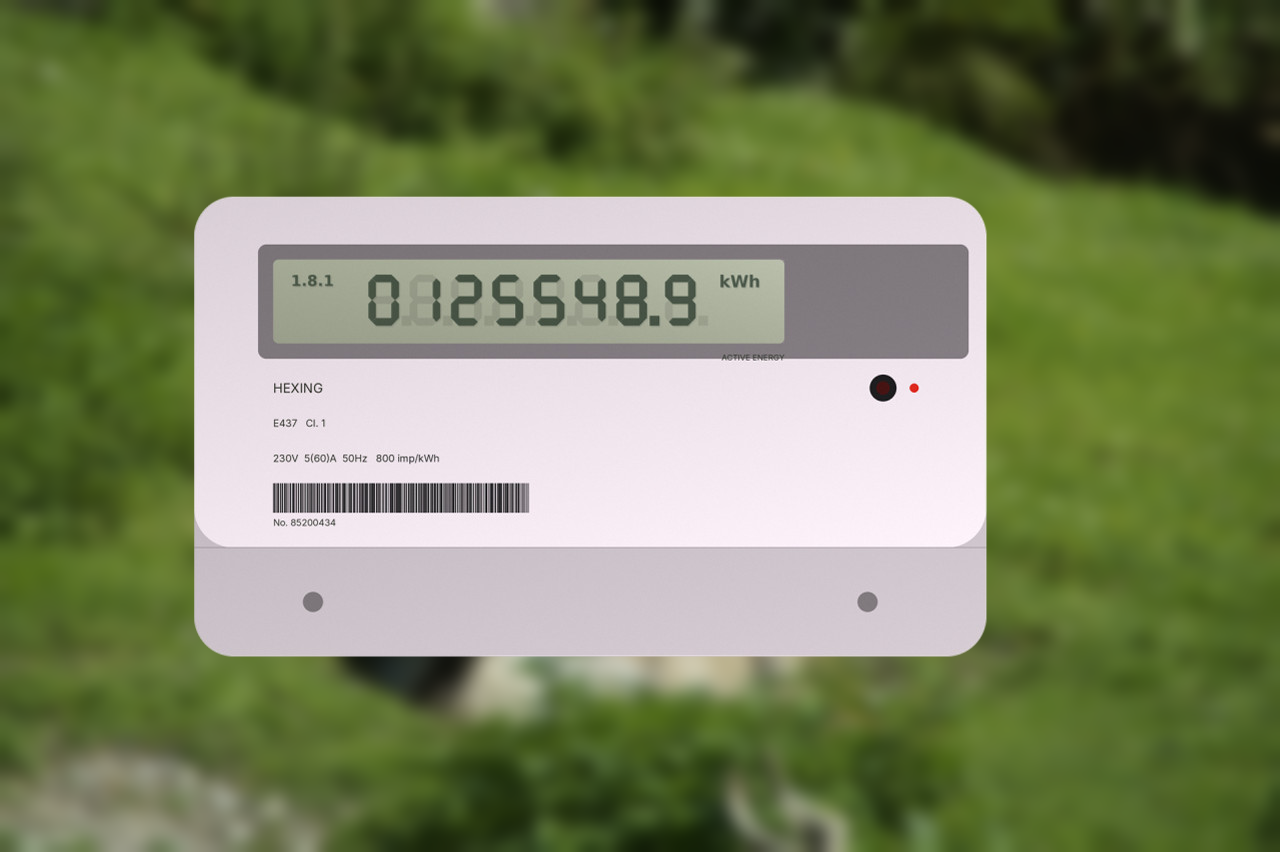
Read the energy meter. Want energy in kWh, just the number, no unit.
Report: 125548.9
